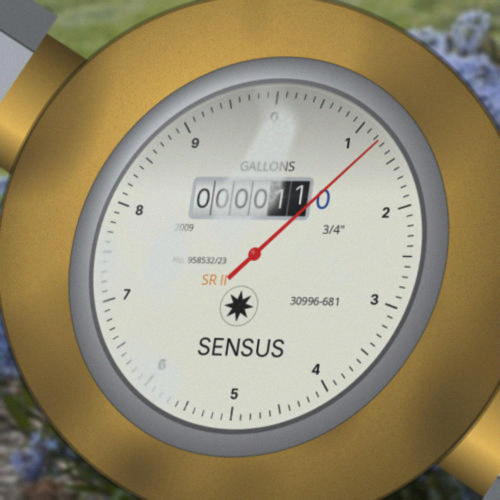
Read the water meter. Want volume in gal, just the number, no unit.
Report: 111.2
